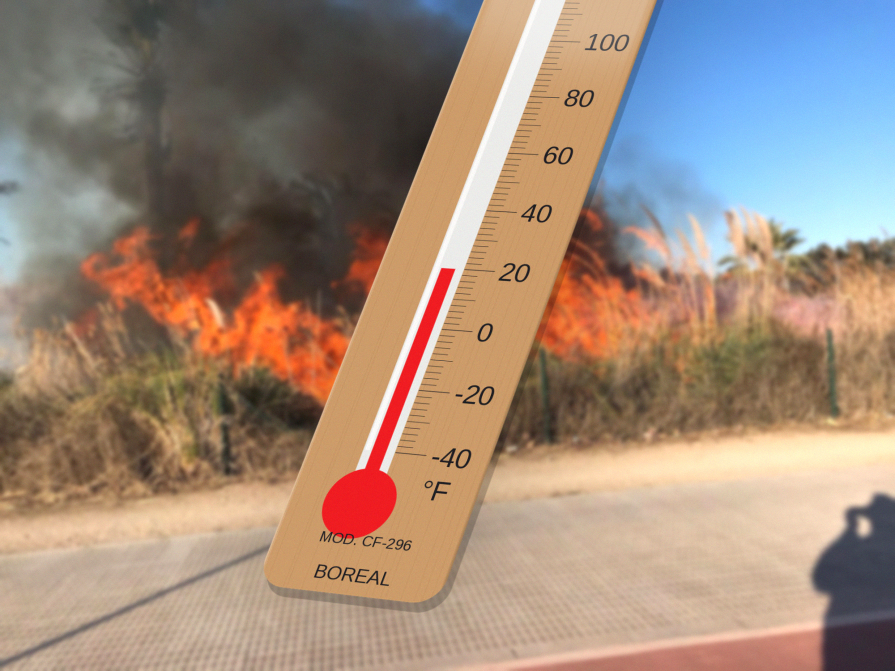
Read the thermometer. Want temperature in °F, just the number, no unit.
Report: 20
